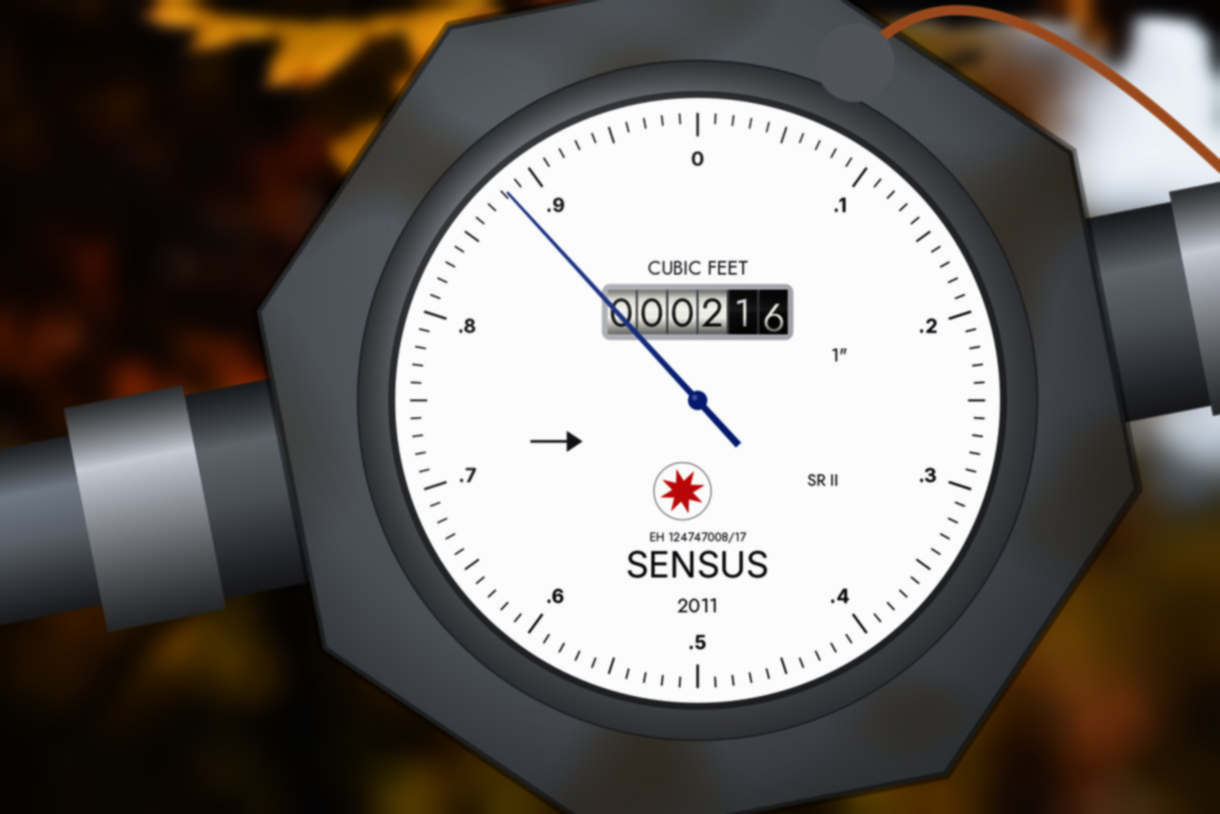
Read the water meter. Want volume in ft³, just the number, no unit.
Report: 215.88
